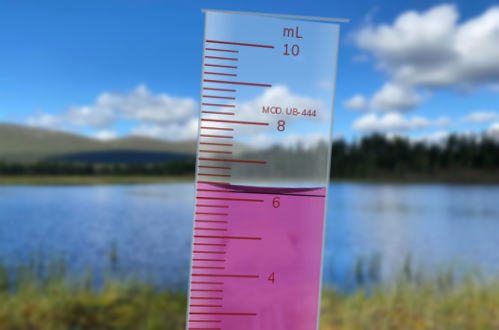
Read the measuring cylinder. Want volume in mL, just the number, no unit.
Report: 6.2
